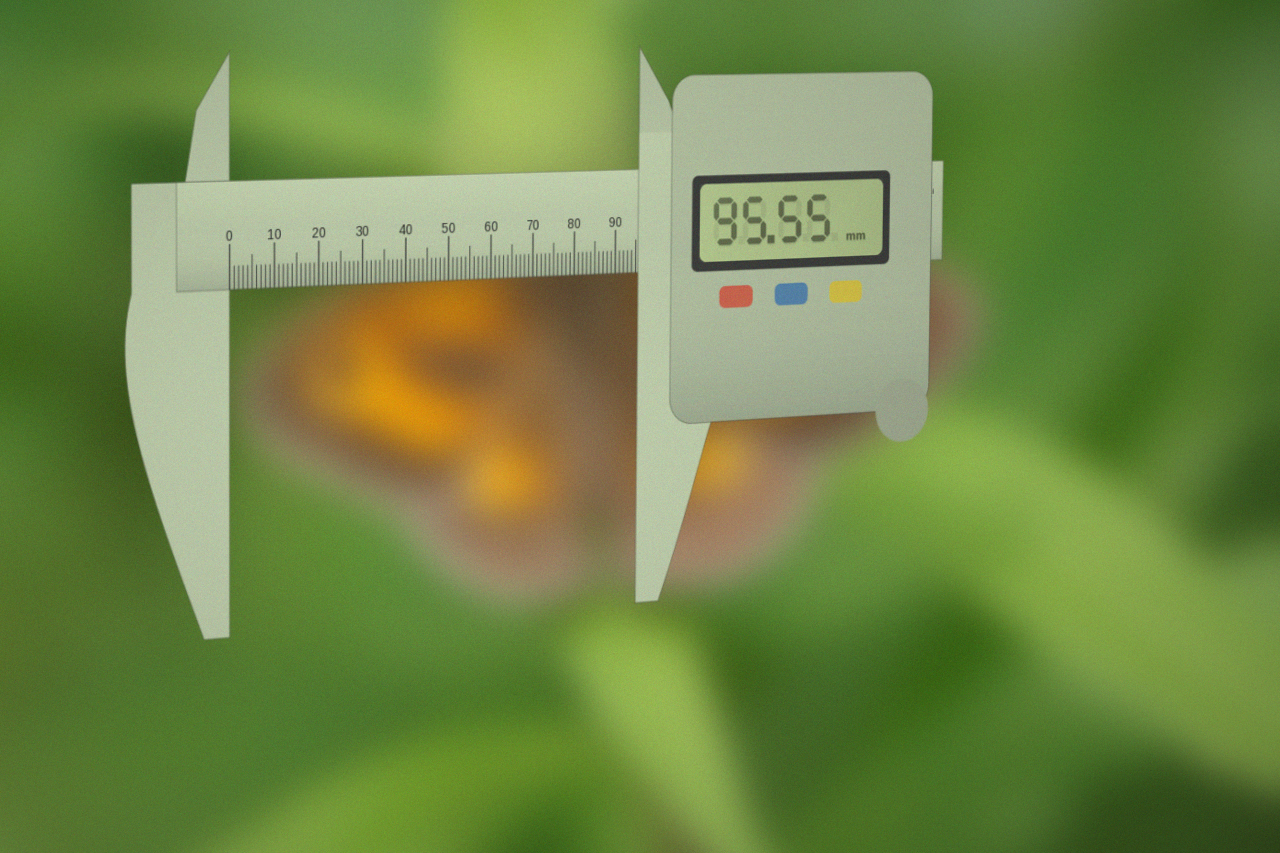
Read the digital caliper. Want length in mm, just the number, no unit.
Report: 95.55
